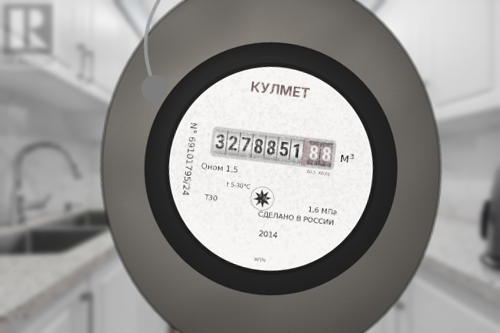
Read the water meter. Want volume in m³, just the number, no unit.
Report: 3278851.88
